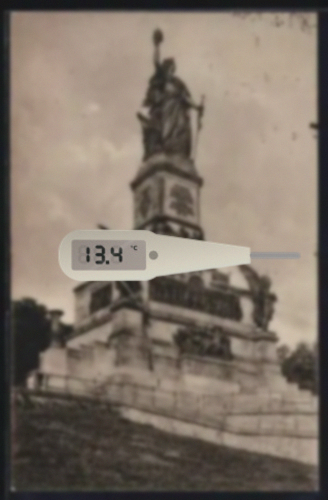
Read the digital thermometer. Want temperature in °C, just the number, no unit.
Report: 13.4
